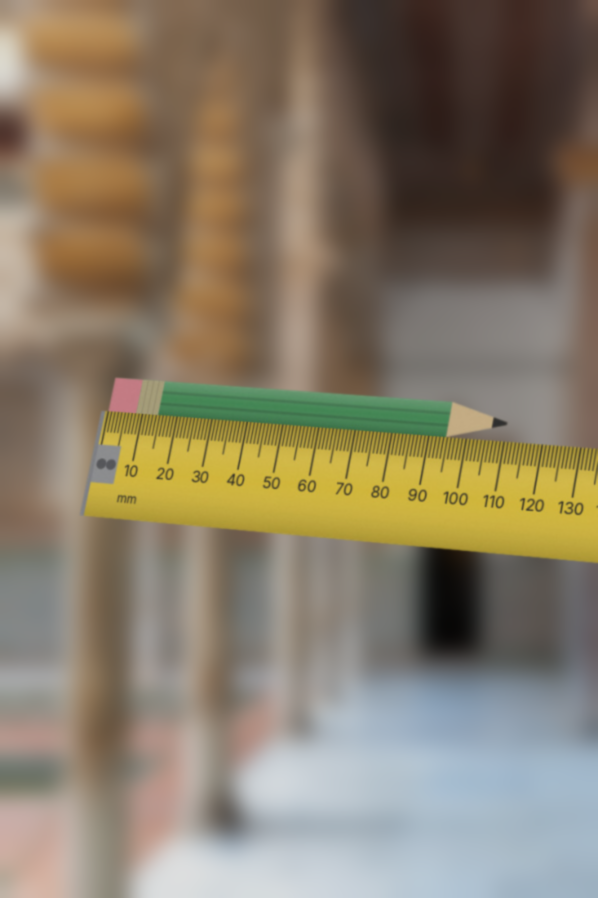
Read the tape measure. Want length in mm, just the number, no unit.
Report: 110
